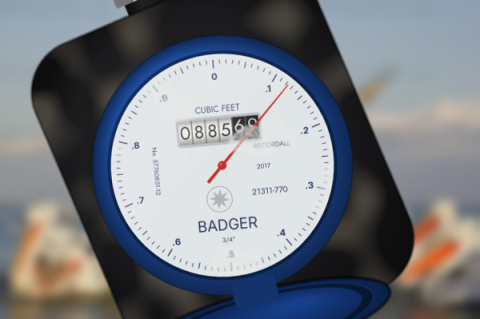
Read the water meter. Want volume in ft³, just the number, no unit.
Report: 88569.12
